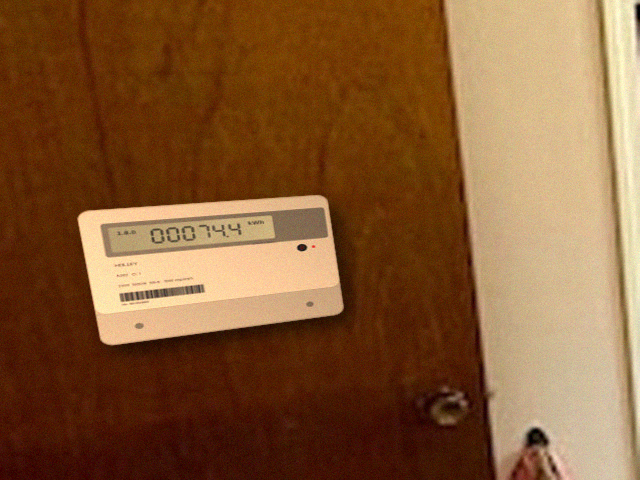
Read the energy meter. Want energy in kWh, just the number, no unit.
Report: 74.4
